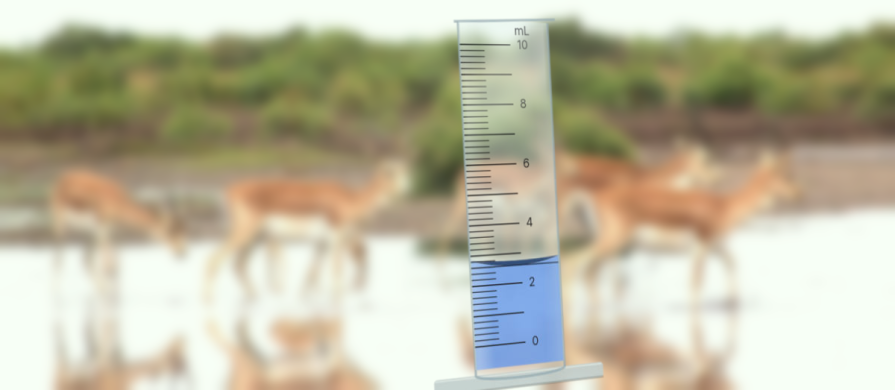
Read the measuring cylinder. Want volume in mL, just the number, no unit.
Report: 2.6
